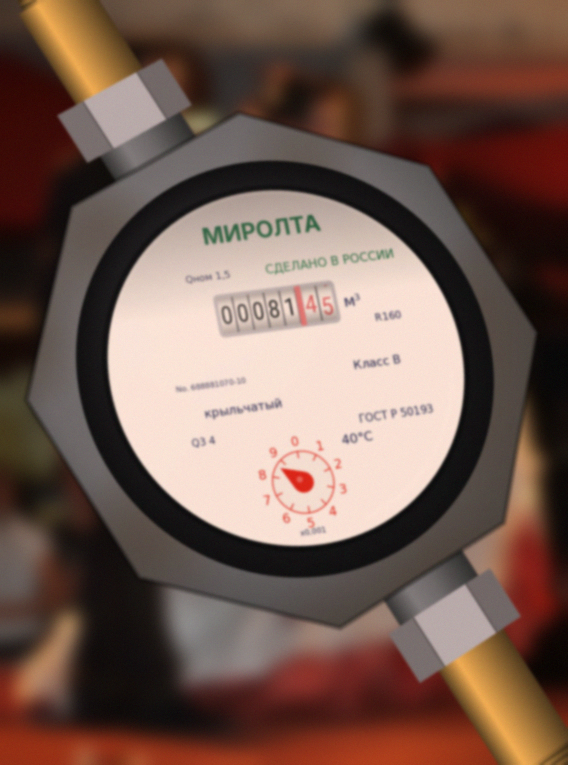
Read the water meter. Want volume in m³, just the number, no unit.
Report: 81.448
